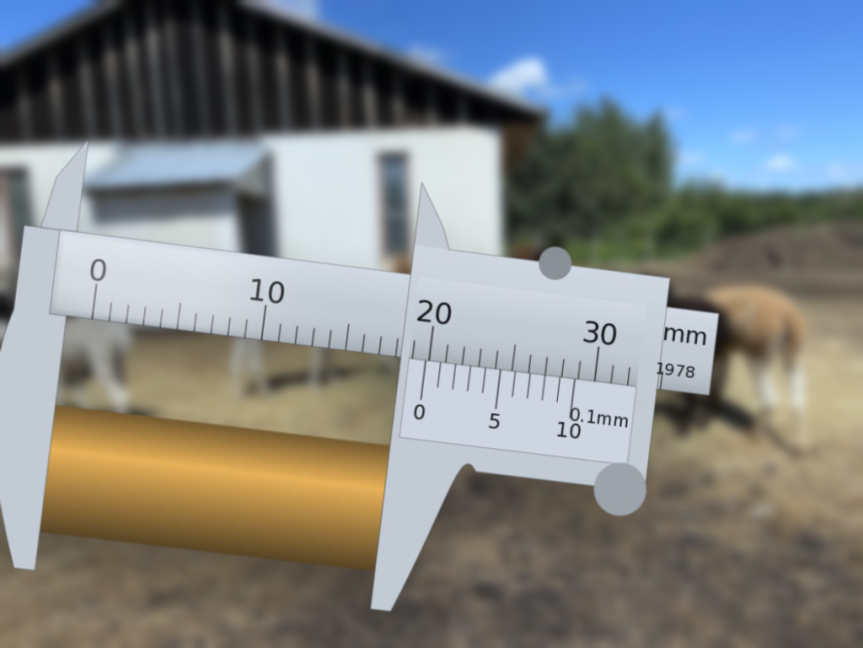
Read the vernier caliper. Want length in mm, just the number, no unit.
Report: 19.8
